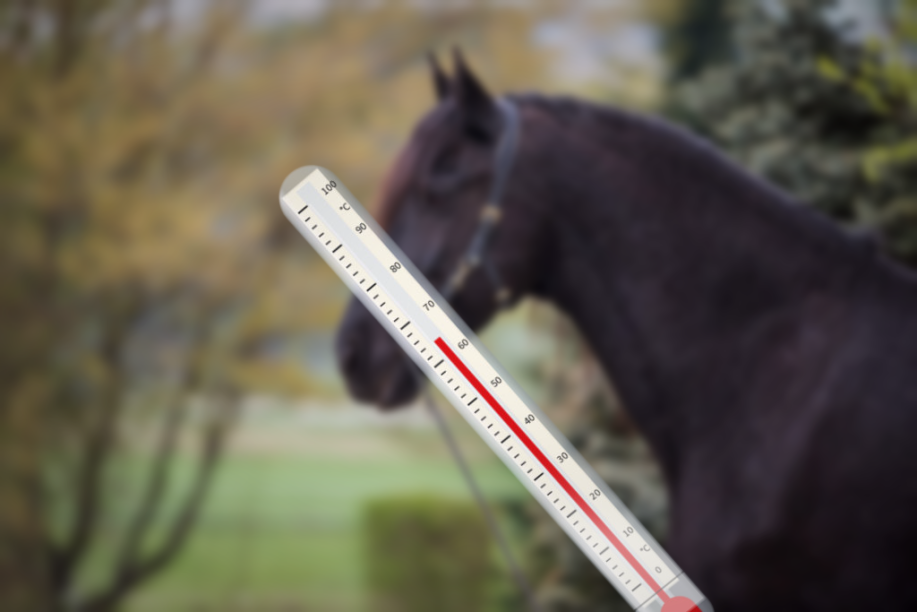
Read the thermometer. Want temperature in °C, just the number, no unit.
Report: 64
